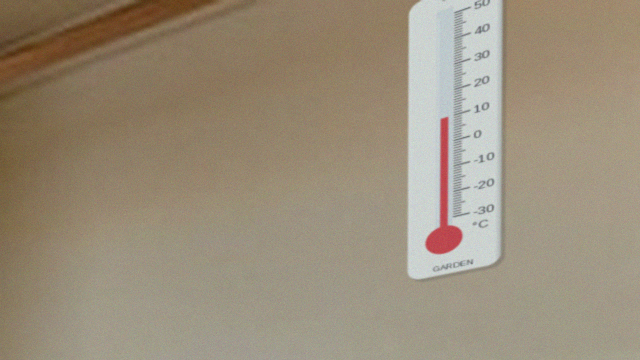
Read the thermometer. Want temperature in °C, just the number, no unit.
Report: 10
